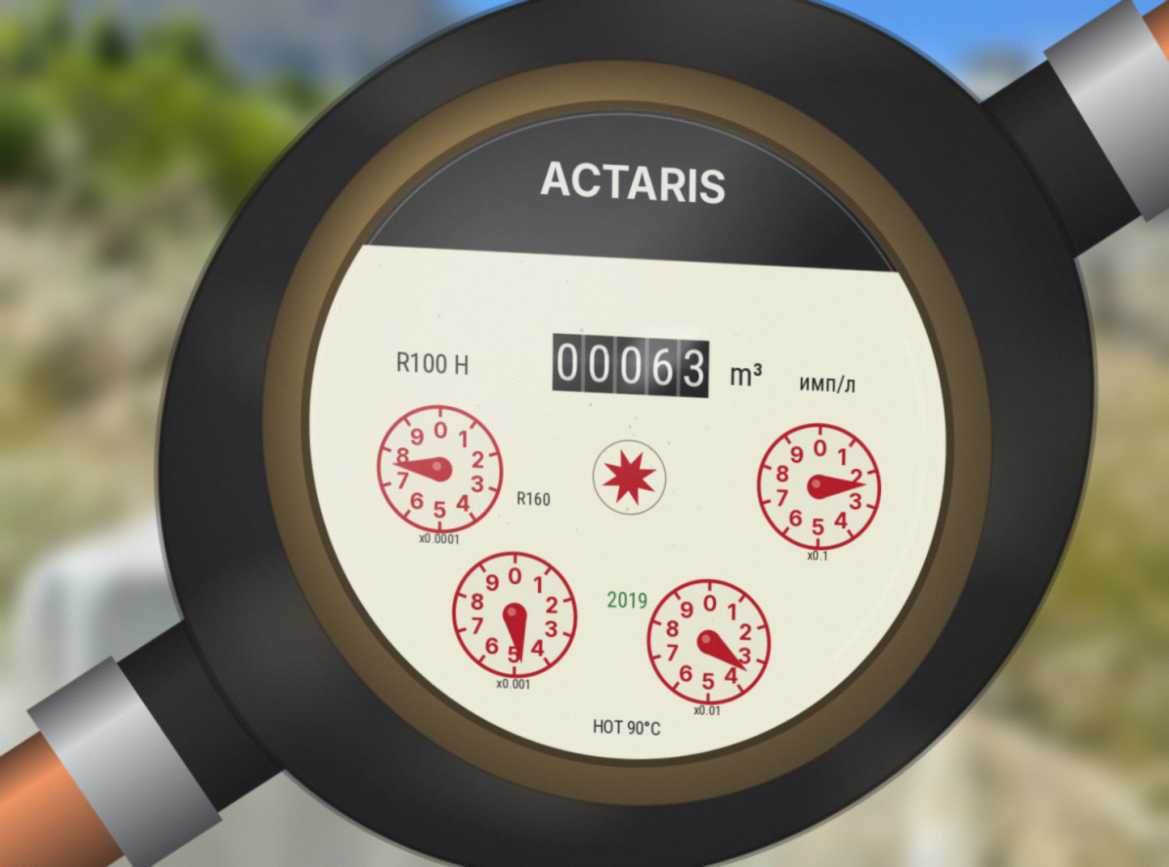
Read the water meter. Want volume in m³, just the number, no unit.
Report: 63.2347
